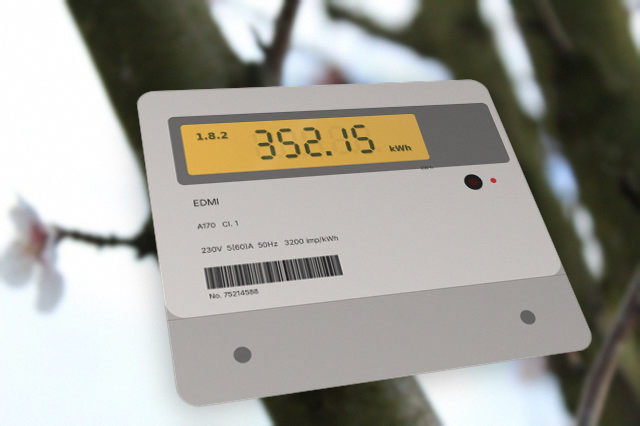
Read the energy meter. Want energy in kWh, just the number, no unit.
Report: 352.15
